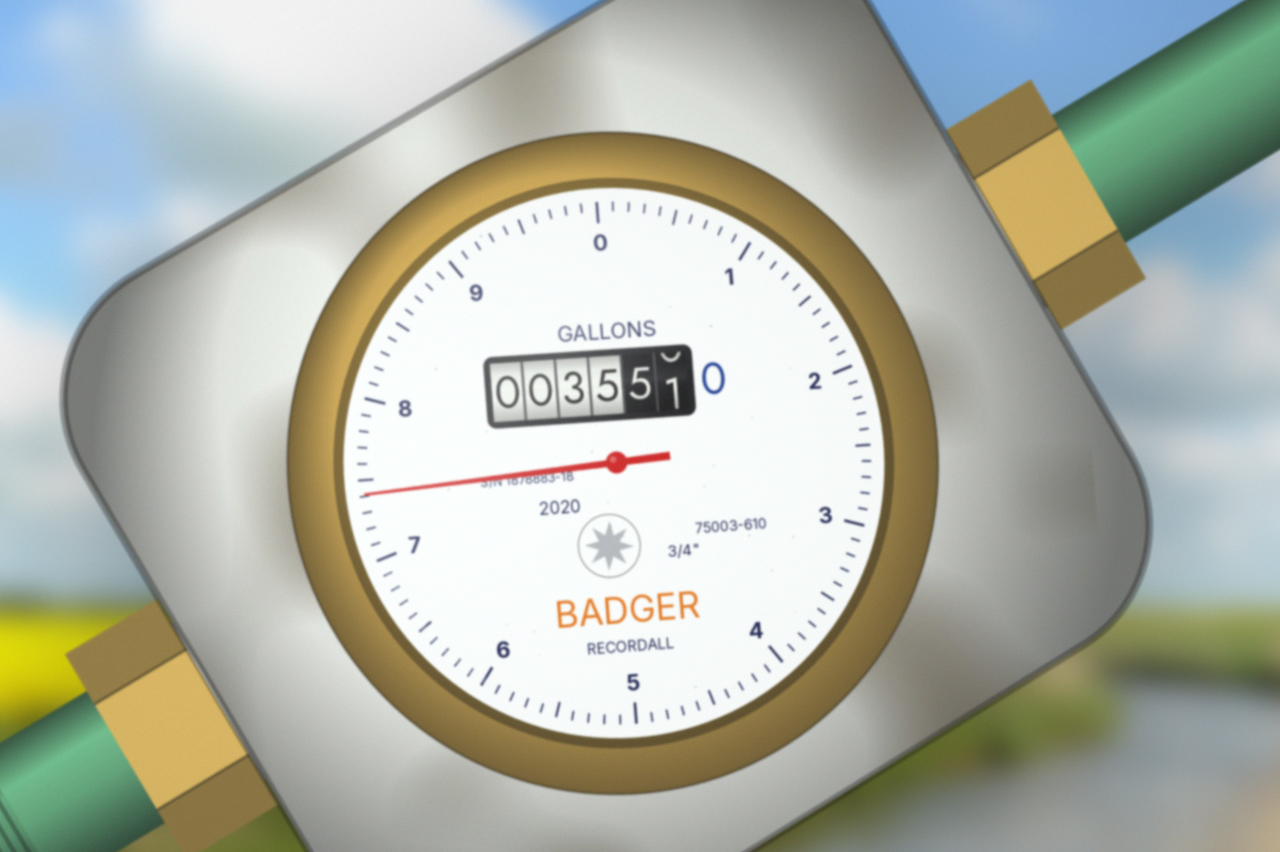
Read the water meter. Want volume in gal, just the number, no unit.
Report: 35507.4
